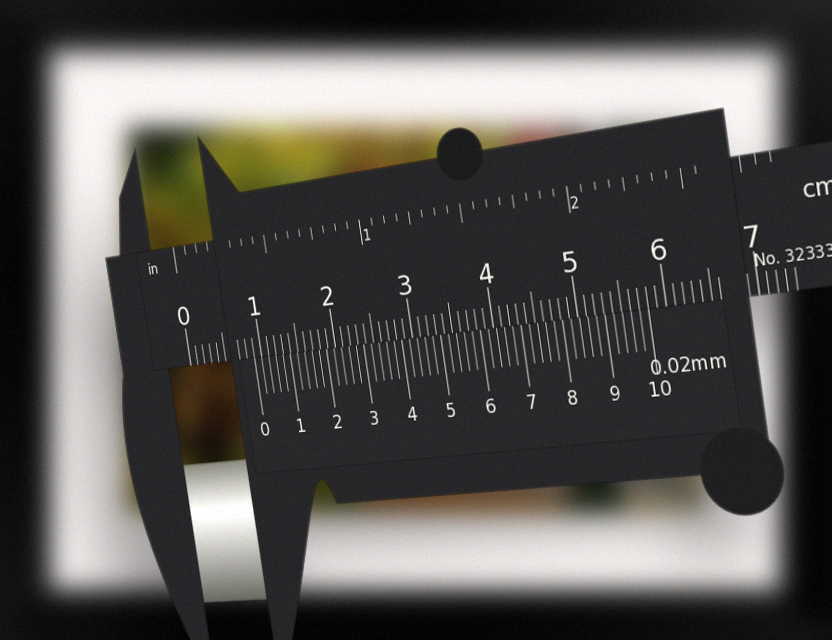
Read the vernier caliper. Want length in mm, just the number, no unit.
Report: 9.0
